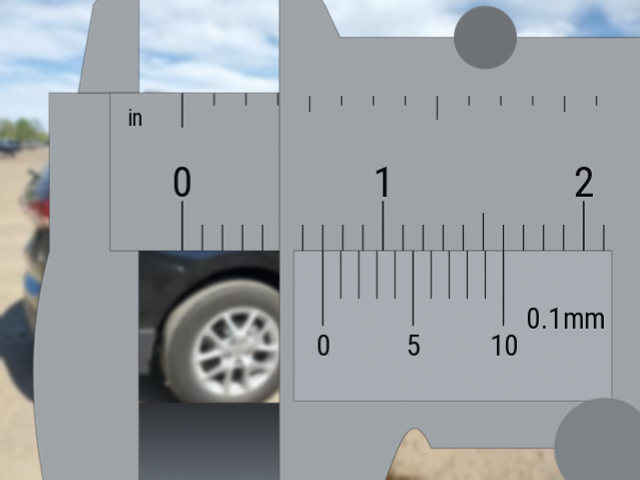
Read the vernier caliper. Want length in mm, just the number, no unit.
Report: 7.0
